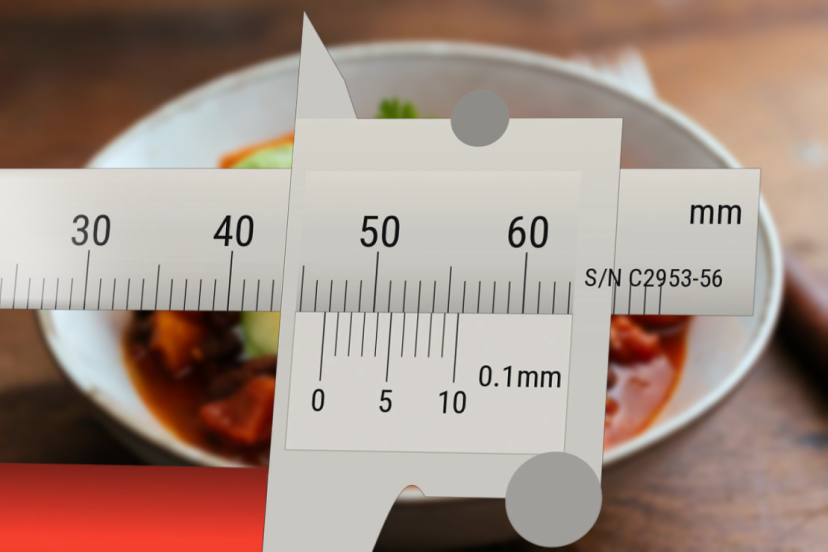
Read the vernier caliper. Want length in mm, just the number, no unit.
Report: 46.7
